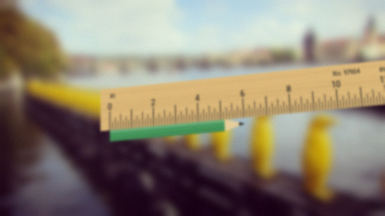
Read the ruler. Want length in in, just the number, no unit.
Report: 6
